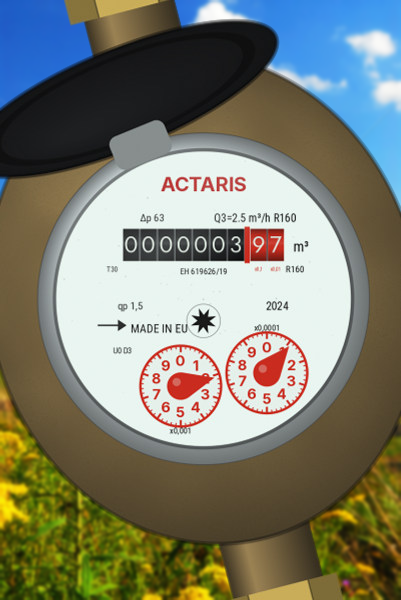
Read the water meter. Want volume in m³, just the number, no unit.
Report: 3.9721
